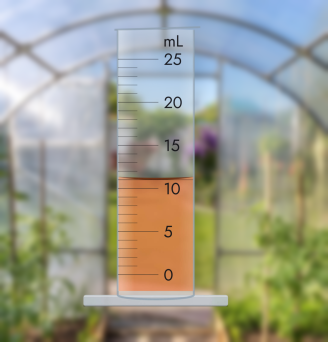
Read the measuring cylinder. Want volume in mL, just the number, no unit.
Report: 11
